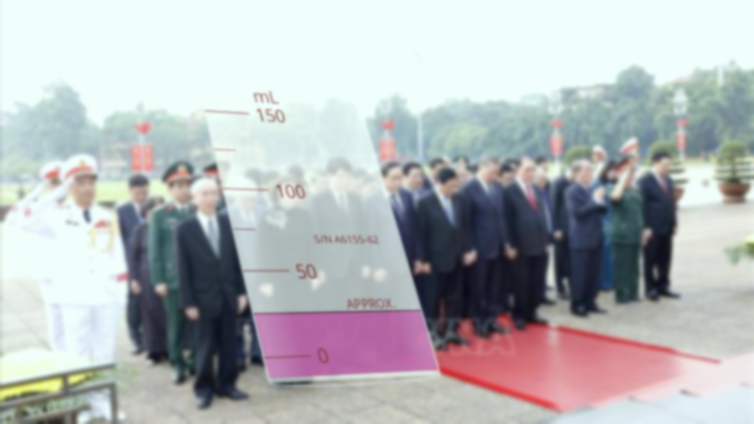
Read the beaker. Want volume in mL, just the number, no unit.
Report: 25
